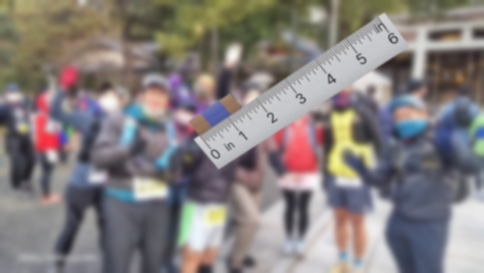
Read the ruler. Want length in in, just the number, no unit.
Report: 1.5
